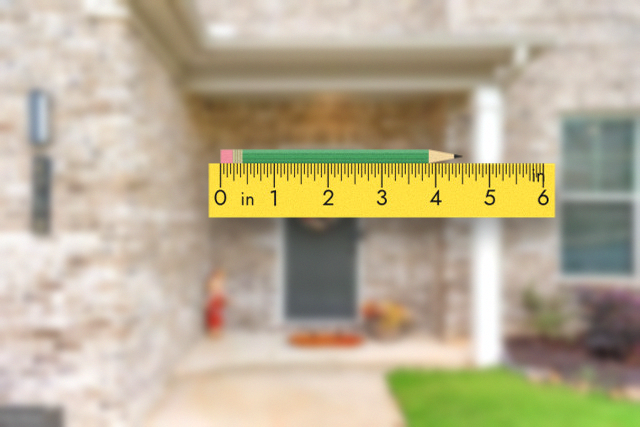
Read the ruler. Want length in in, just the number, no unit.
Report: 4.5
